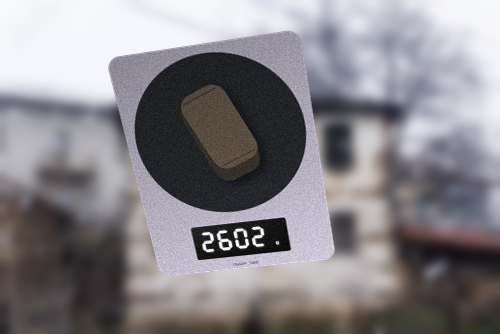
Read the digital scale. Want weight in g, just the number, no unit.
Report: 2602
